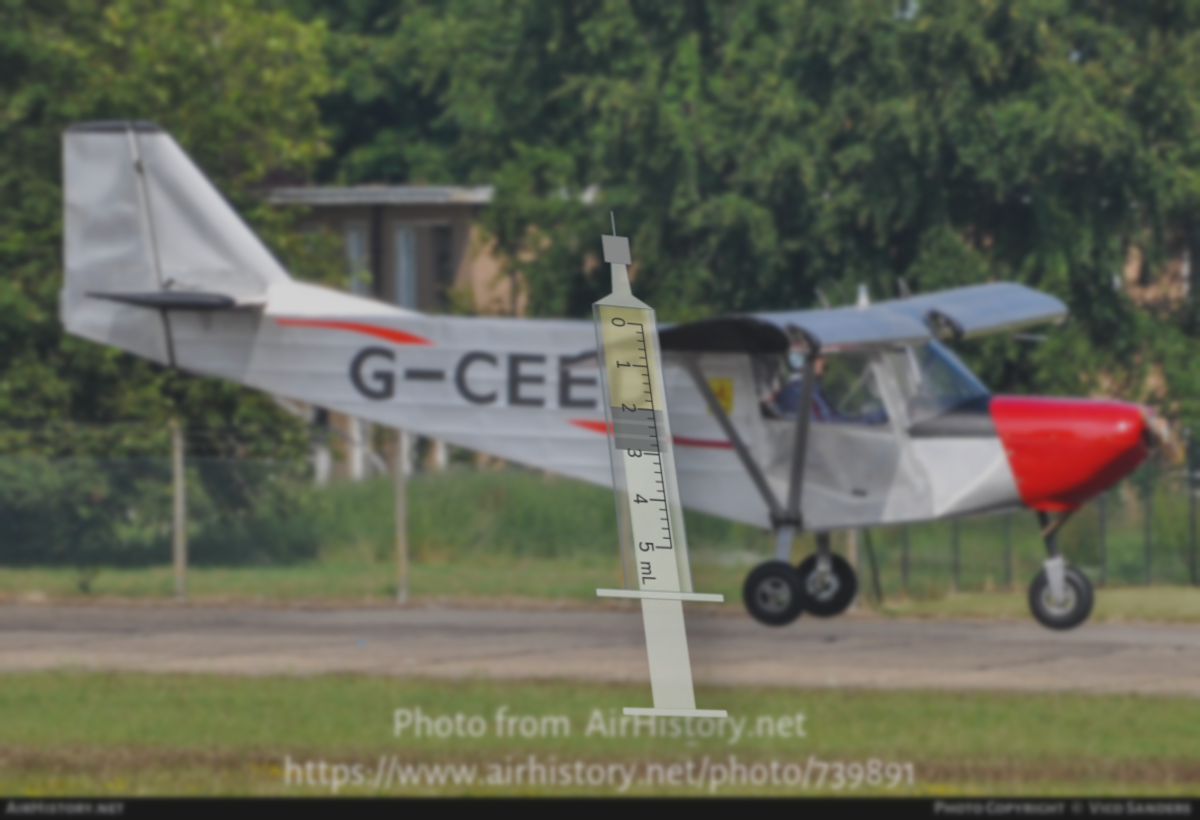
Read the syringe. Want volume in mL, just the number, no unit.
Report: 2
